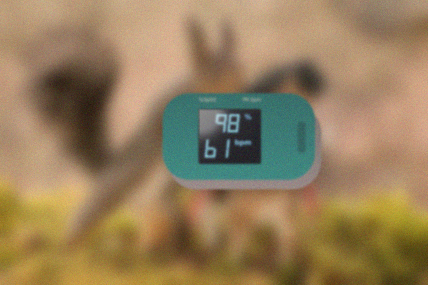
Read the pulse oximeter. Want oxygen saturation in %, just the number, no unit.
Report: 98
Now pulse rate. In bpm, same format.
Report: 61
